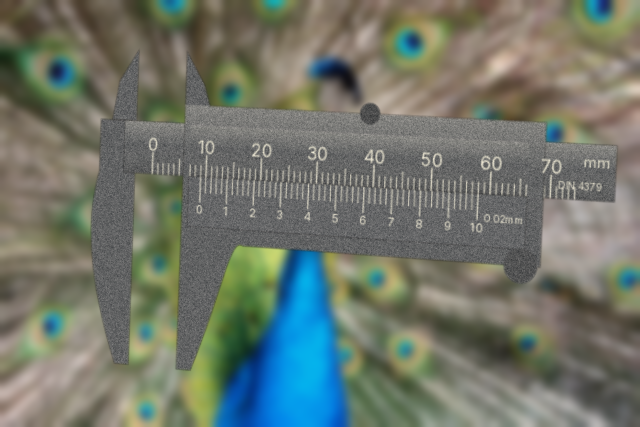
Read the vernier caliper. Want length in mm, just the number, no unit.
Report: 9.0
